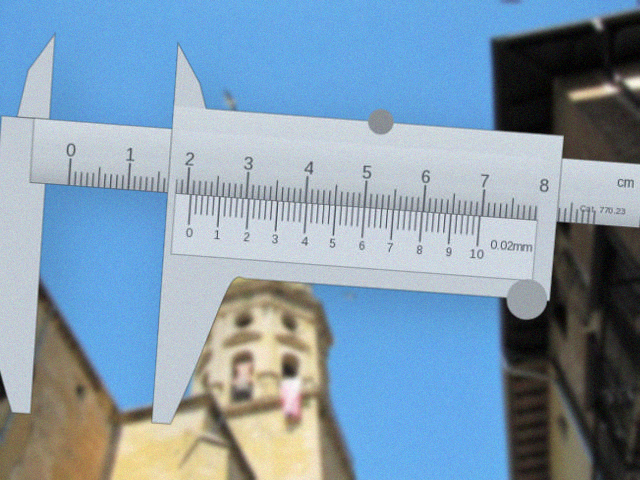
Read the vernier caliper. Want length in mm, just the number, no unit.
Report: 20.6
